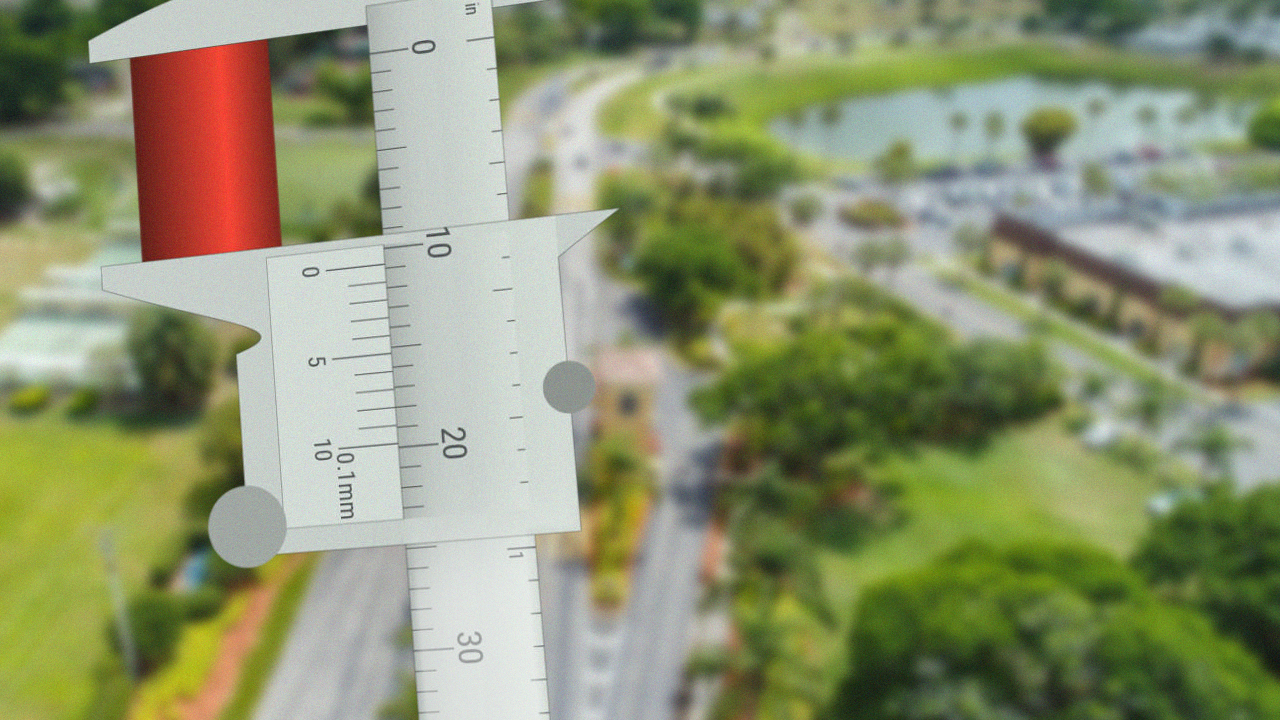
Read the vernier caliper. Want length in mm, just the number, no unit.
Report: 10.8
